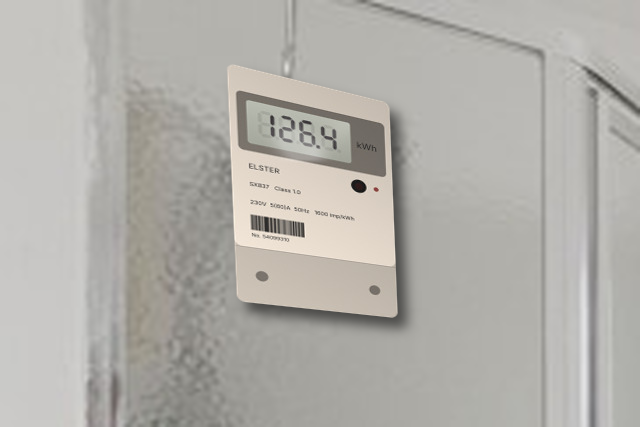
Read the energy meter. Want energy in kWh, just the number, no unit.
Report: 126.4
